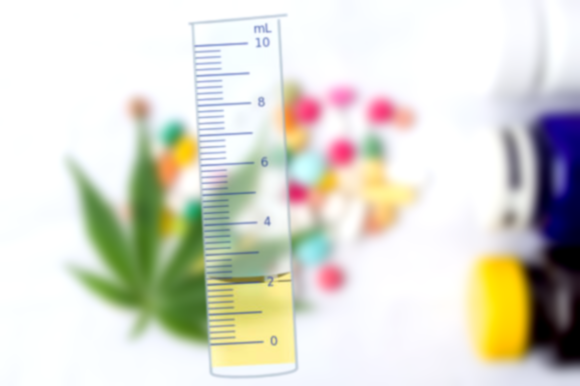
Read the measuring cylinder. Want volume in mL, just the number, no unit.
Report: 2
